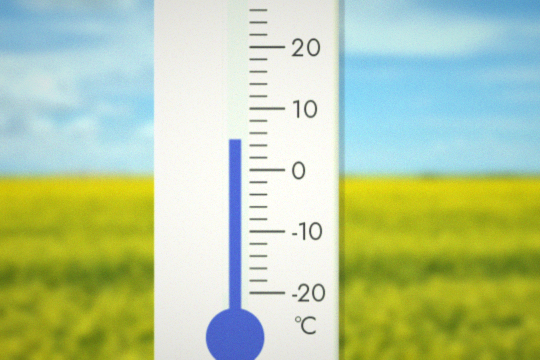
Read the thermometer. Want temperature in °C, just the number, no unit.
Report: 5
